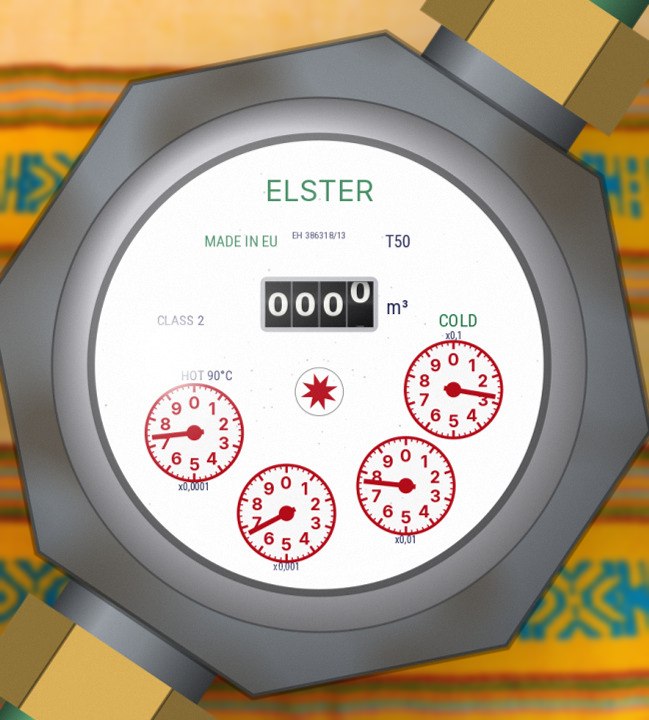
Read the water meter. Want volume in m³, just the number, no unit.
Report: 0.2767
